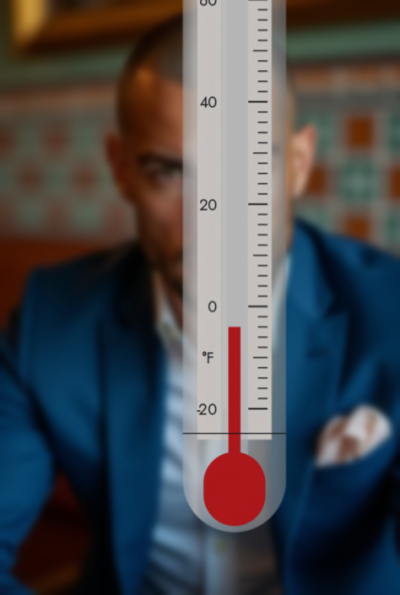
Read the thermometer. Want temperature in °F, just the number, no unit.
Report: -4
